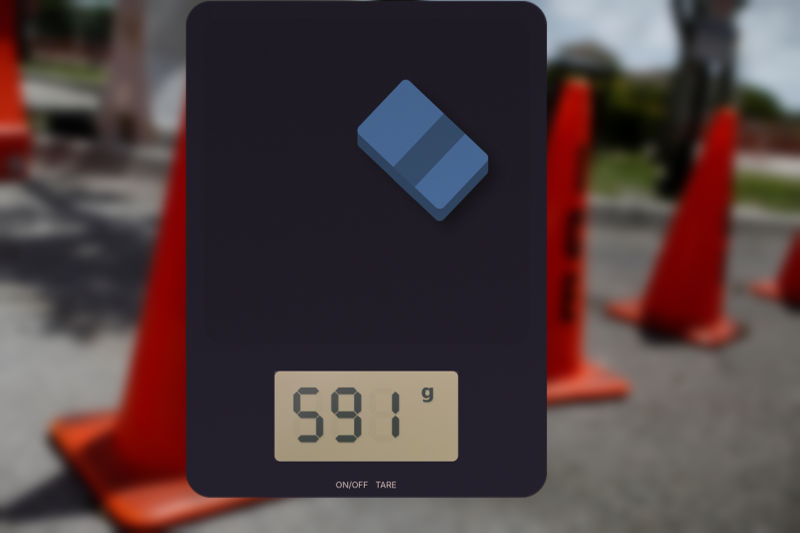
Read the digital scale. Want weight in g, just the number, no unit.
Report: 591
